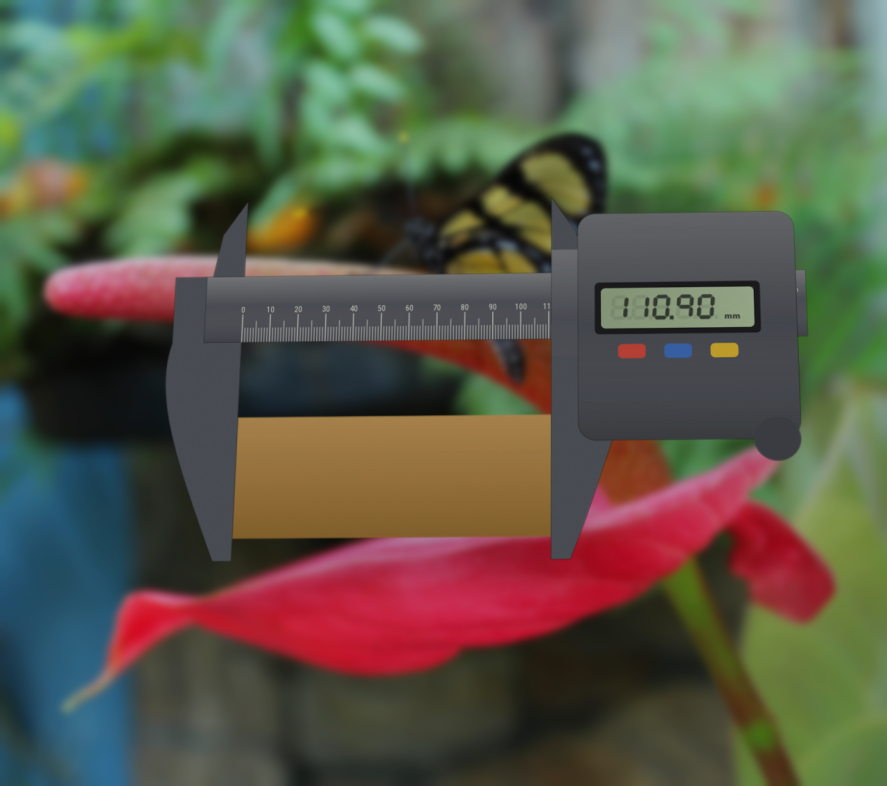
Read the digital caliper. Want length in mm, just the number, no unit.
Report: 110.90
